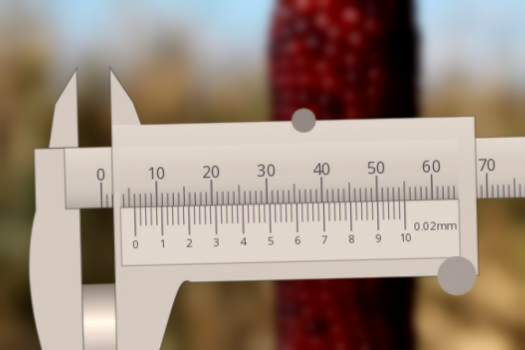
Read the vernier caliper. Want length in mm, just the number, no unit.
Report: 6.0
